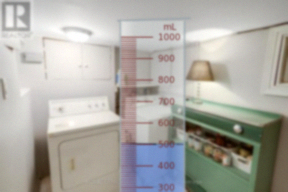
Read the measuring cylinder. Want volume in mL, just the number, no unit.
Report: 500
